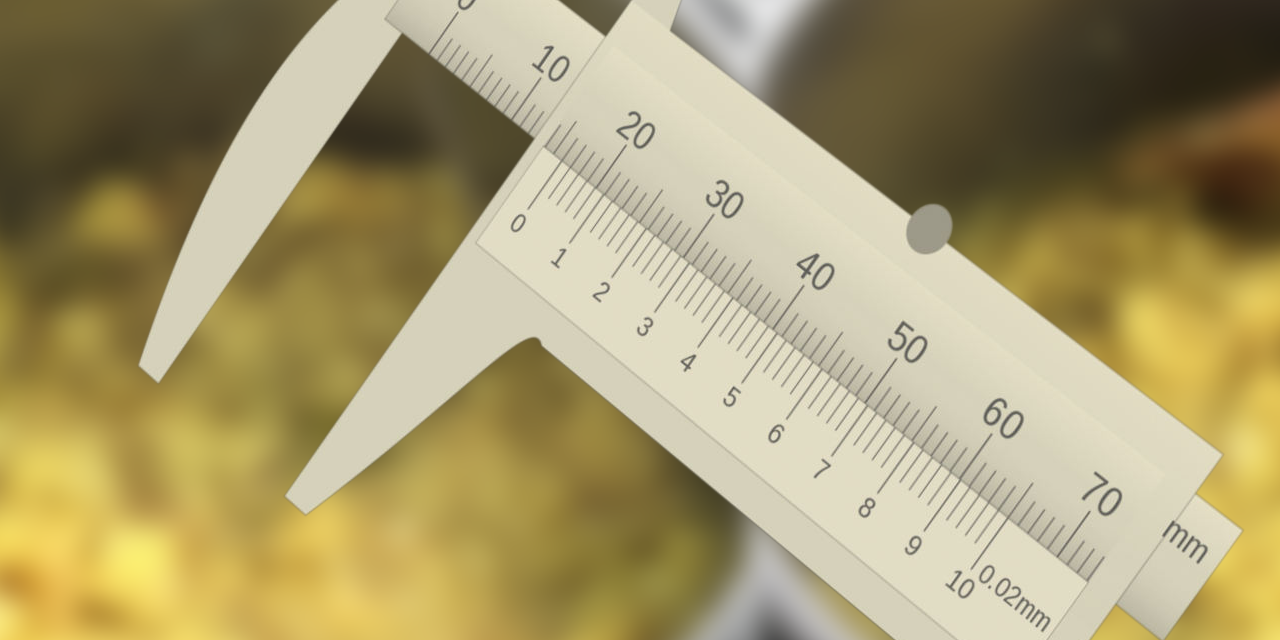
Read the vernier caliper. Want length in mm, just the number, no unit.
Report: 16.0
